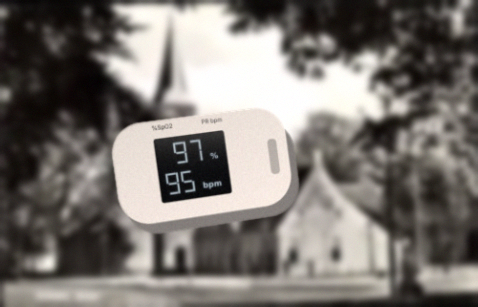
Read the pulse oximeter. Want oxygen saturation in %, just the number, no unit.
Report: 97
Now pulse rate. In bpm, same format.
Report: 95
